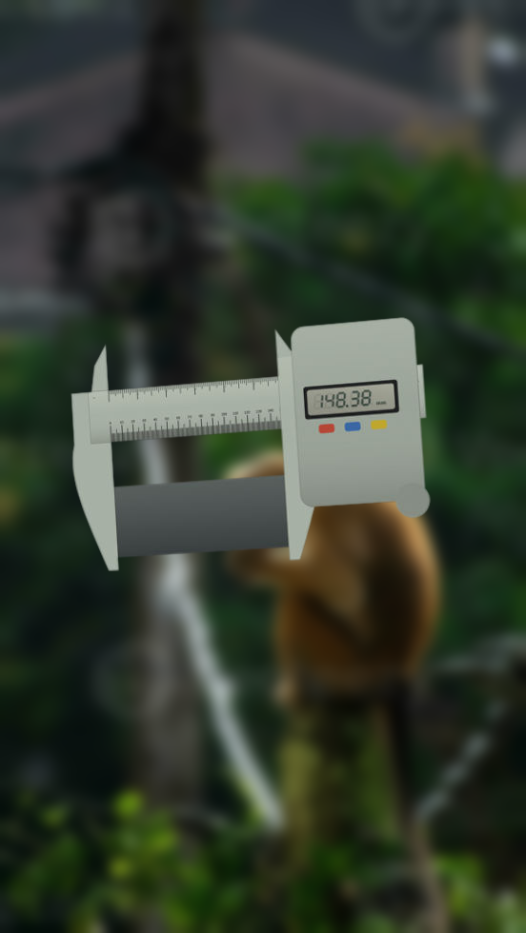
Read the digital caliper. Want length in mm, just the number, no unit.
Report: 148.38
